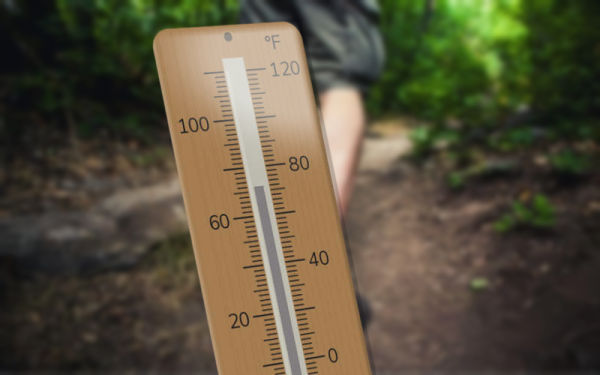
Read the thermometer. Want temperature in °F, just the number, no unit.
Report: 72
